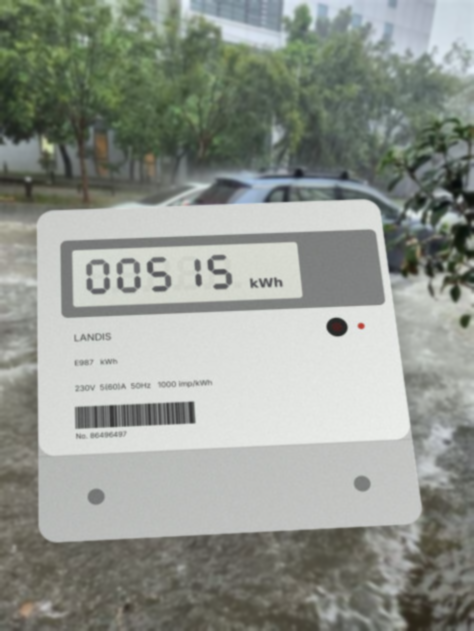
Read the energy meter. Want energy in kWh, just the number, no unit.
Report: 515
